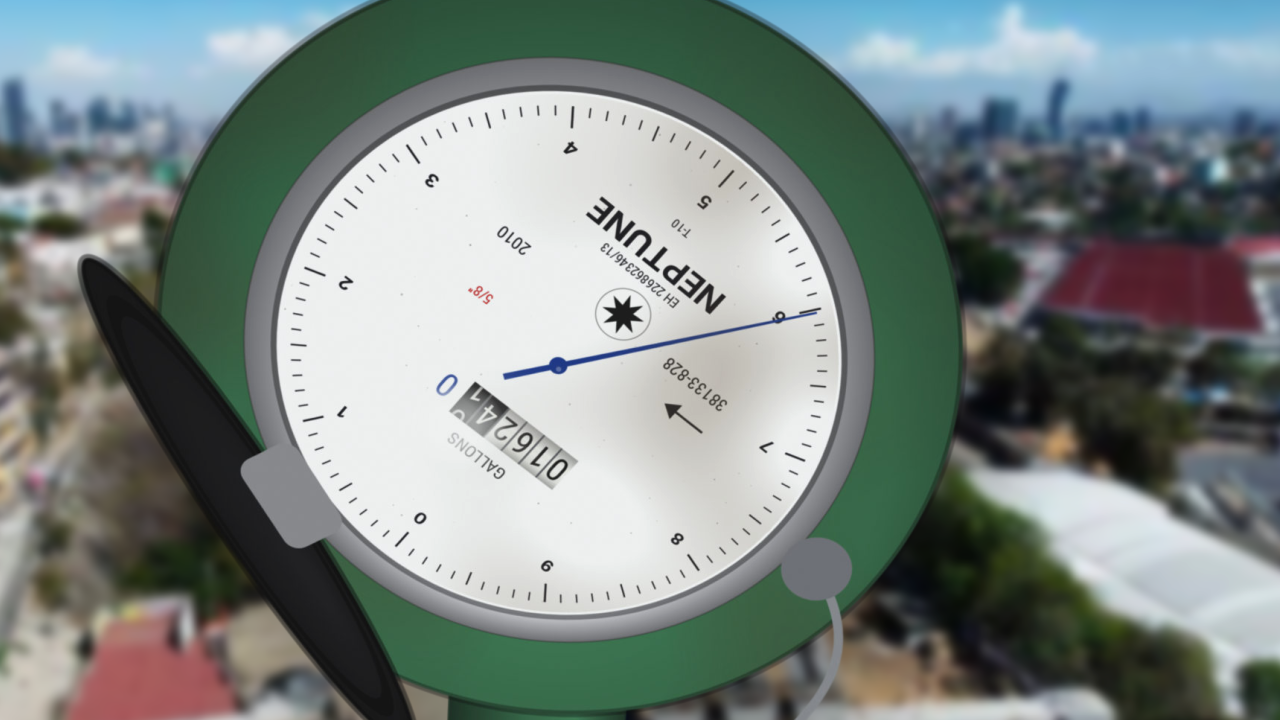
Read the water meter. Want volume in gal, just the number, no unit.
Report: 162406.0
